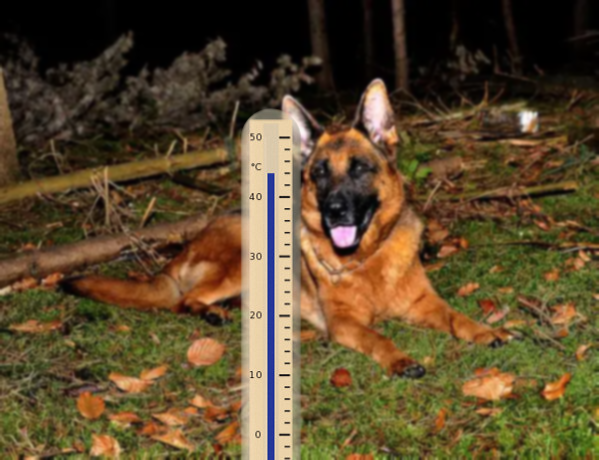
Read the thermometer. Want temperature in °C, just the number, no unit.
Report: 44
